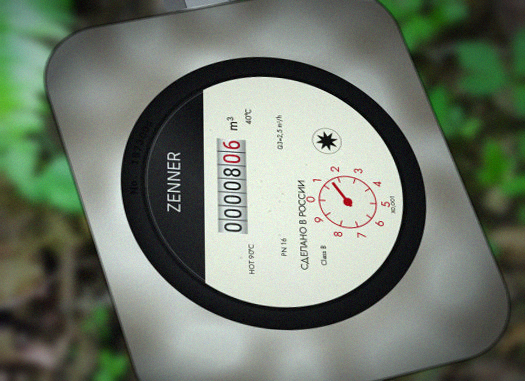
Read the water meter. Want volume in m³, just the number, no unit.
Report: 8.061
